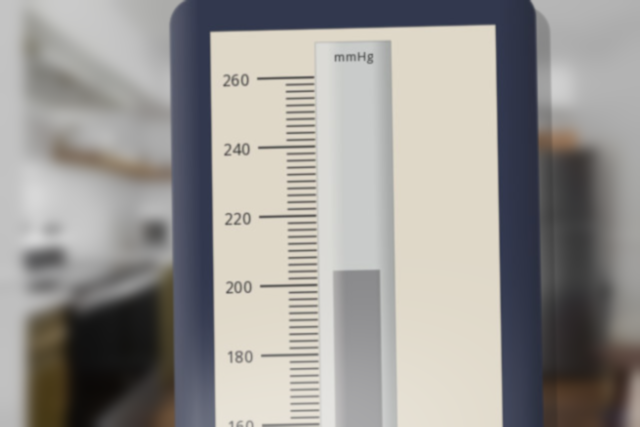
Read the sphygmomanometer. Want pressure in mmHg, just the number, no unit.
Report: 204
